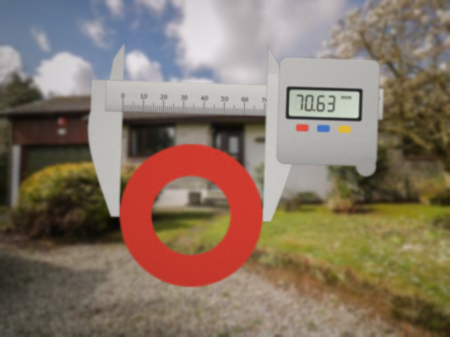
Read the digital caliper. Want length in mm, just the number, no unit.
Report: 70.63
